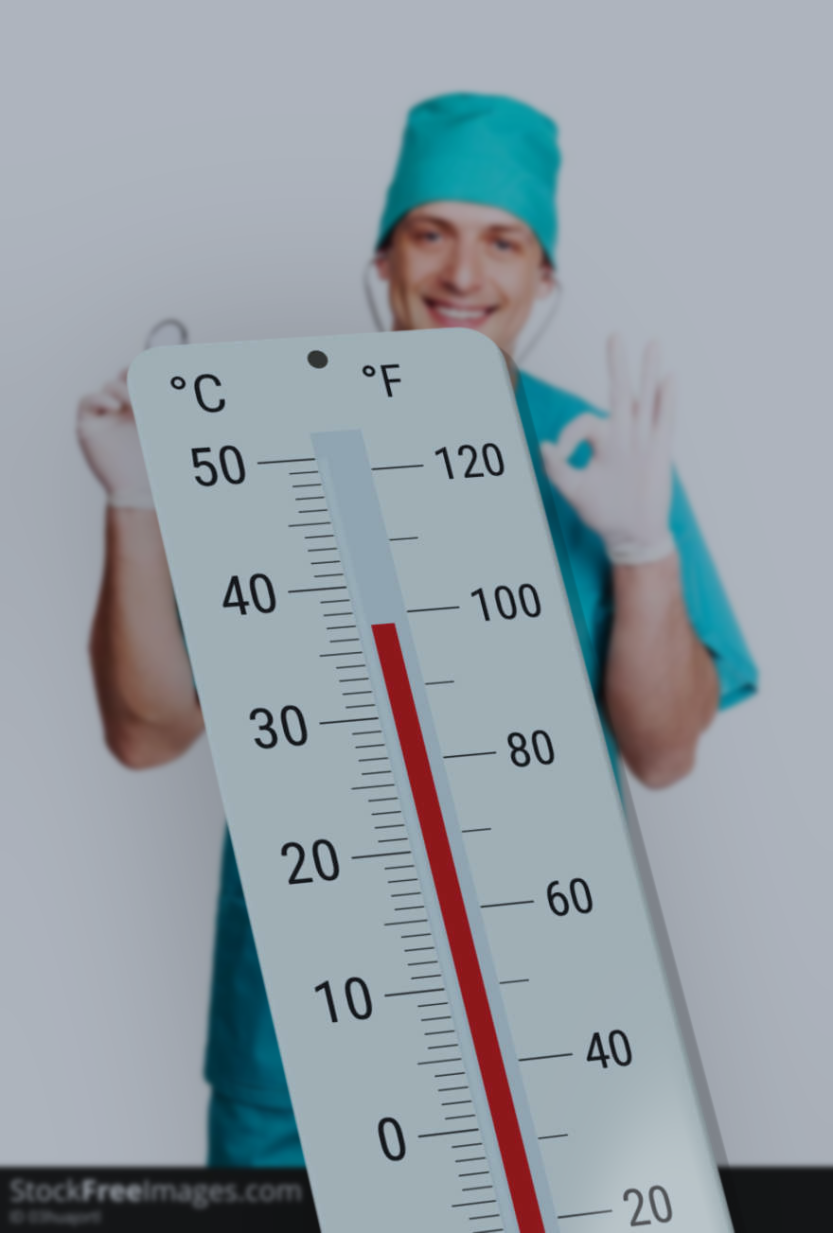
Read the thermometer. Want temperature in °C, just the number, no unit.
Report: 37
